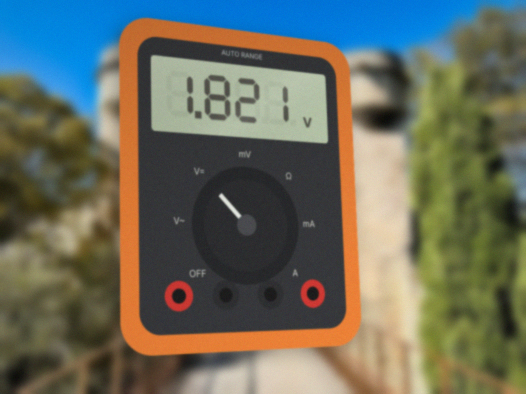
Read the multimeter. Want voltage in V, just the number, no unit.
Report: 1.821
